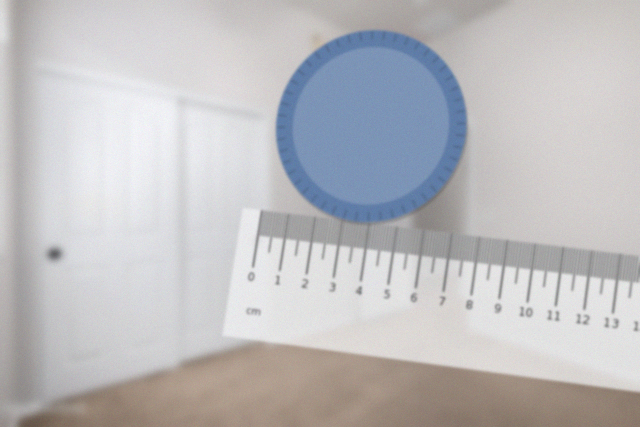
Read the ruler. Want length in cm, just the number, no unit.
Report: 7
